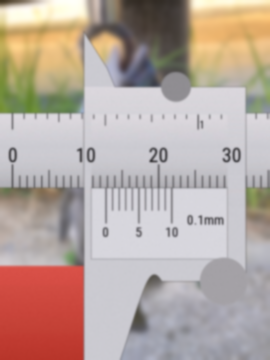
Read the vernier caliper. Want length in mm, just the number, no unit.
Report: 12.8
